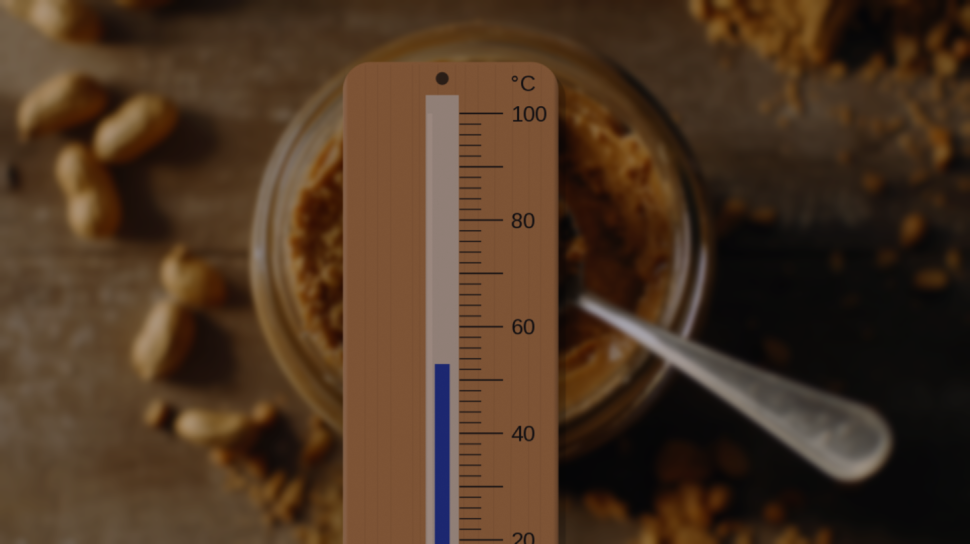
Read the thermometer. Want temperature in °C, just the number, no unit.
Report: 53
